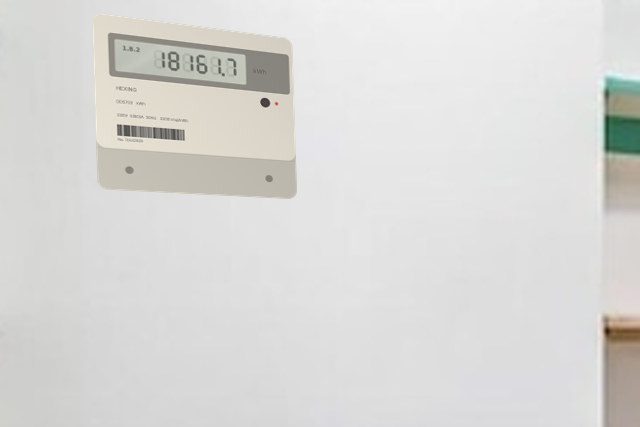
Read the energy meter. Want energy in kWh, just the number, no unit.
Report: 18161.7
